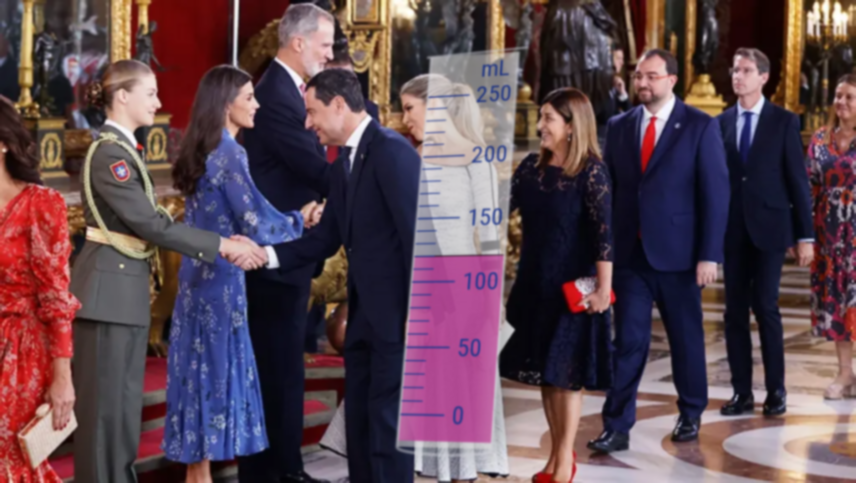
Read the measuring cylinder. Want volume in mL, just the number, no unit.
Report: 120
